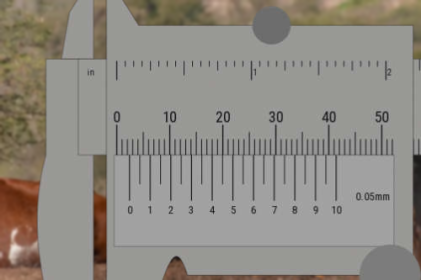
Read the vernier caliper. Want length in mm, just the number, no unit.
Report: 2.4
